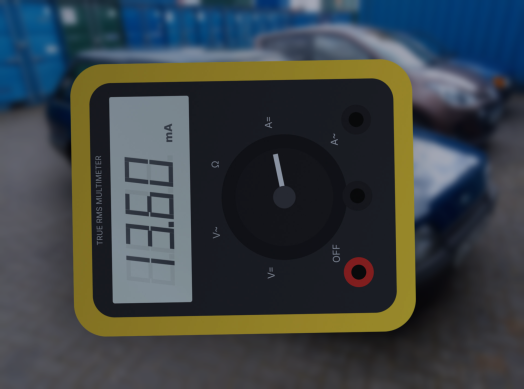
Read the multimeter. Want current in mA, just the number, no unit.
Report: 13.60
